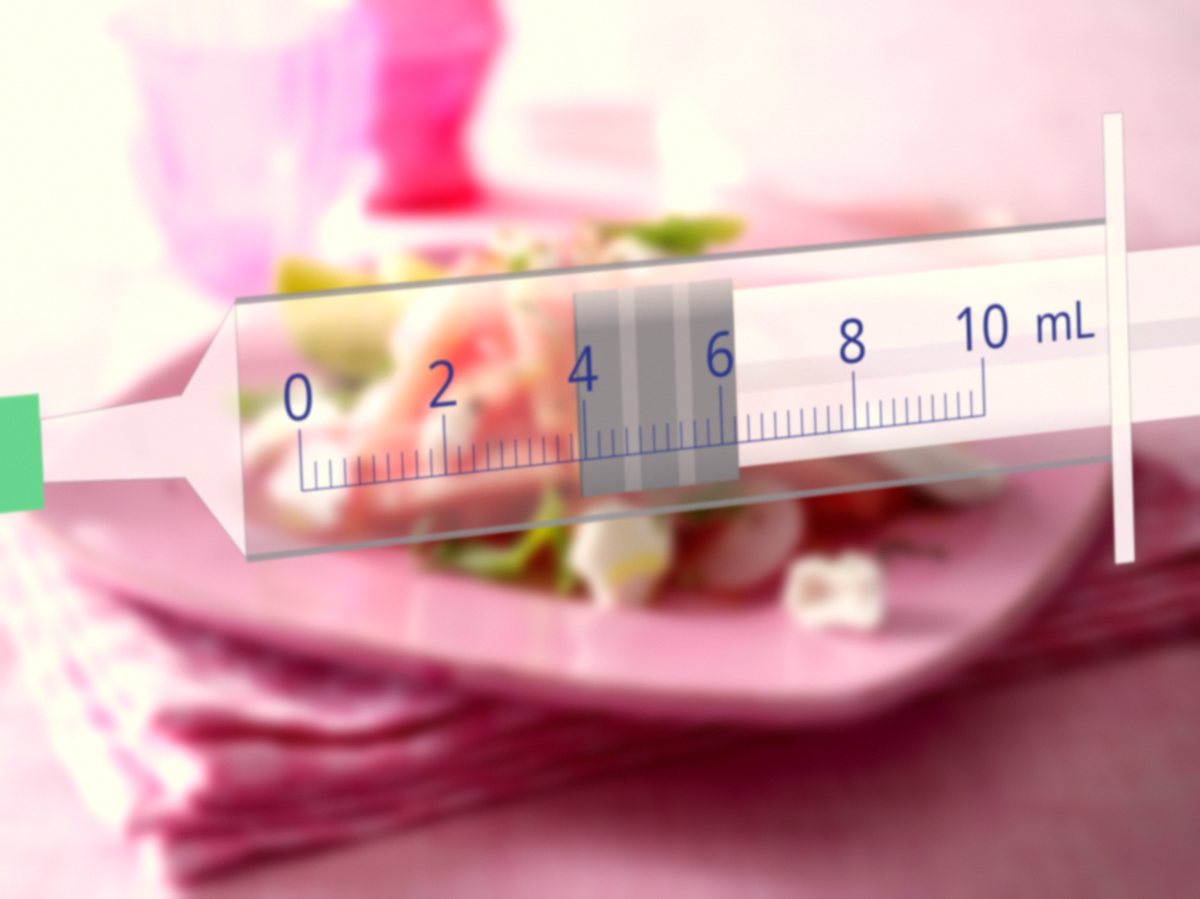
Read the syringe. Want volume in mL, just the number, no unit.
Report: 3.9
